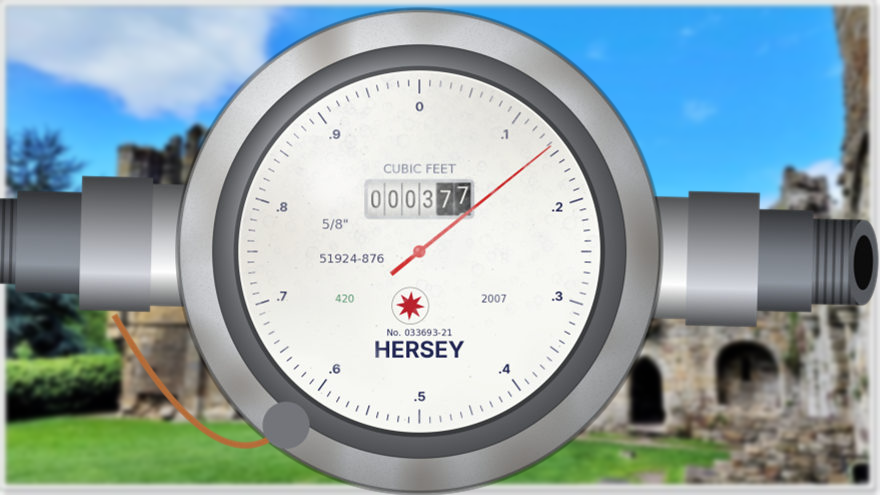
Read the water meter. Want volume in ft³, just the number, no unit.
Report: 377.14
